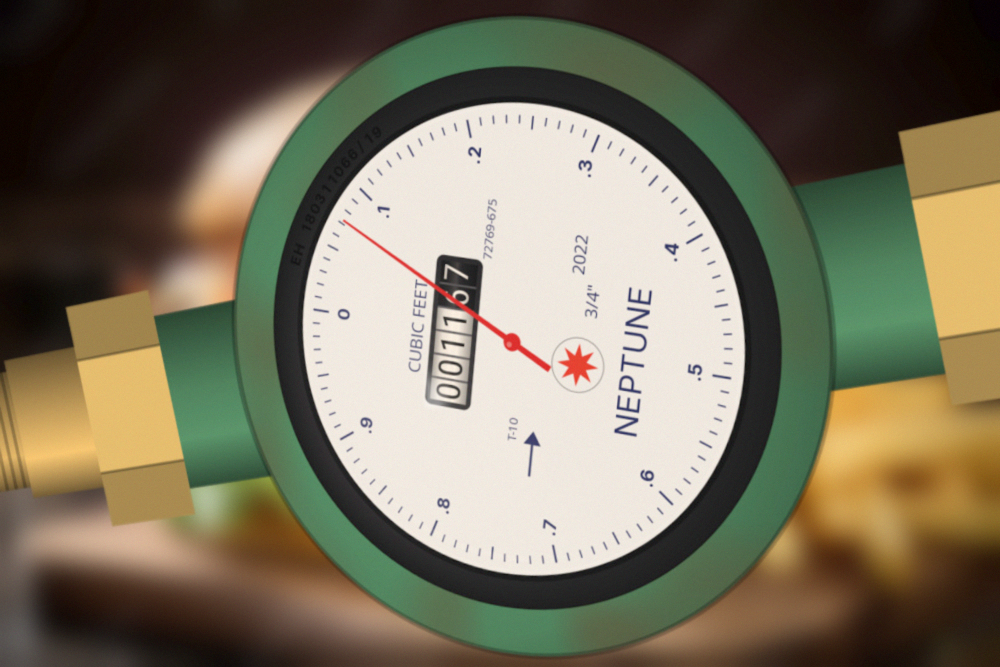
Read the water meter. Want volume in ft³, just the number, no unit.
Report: 1167.07
